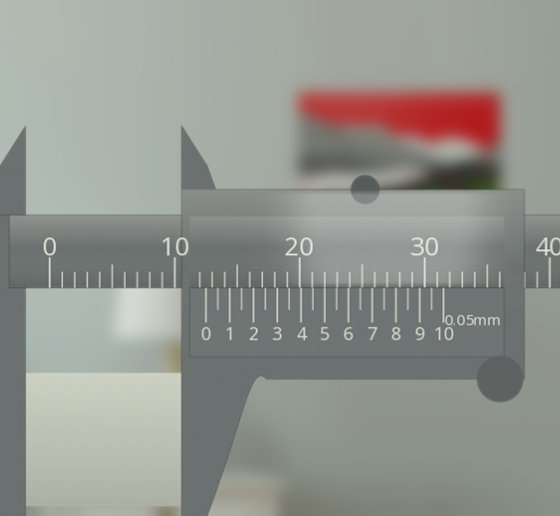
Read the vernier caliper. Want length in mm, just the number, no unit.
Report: 12.5
